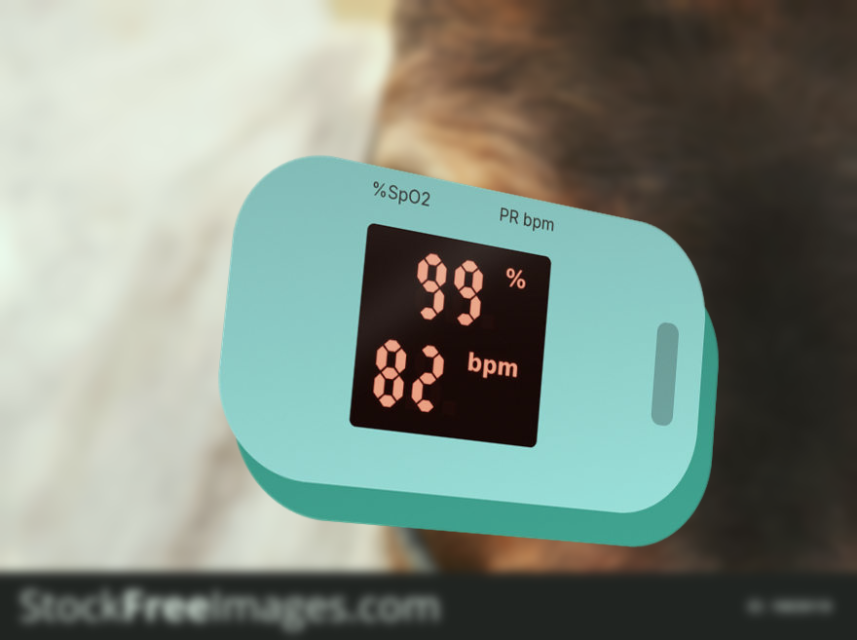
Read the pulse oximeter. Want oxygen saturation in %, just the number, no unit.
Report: 99
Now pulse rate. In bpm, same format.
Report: 82
